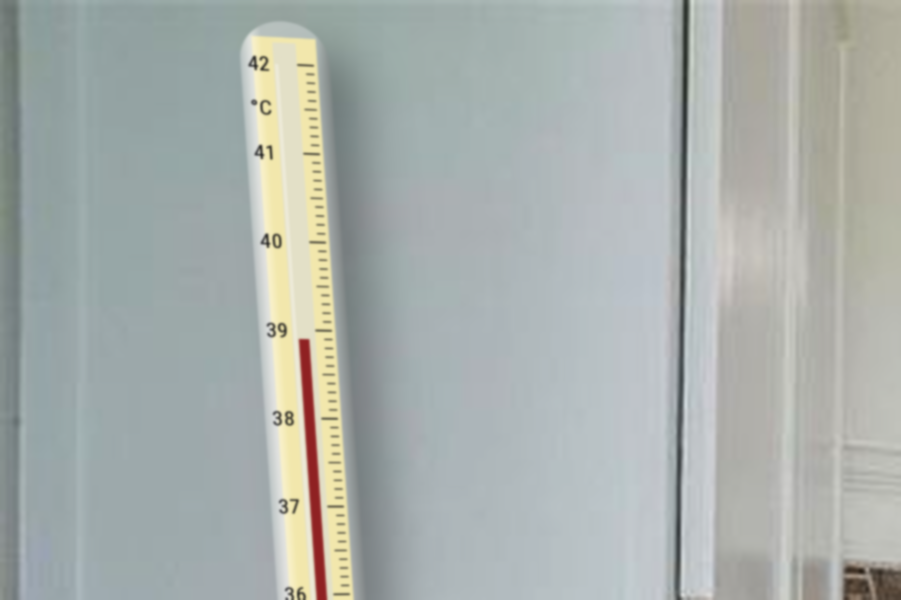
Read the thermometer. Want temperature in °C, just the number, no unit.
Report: 38.9
